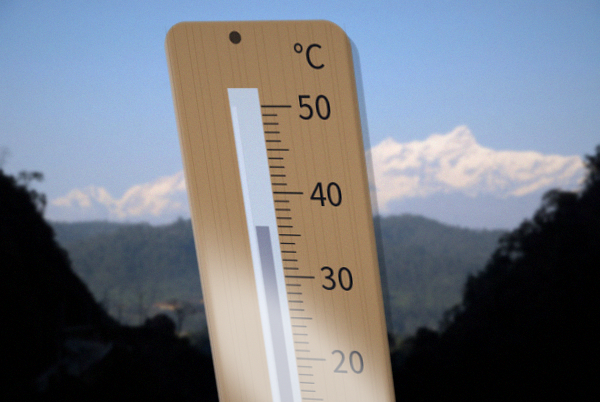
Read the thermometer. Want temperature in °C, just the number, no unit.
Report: 36
